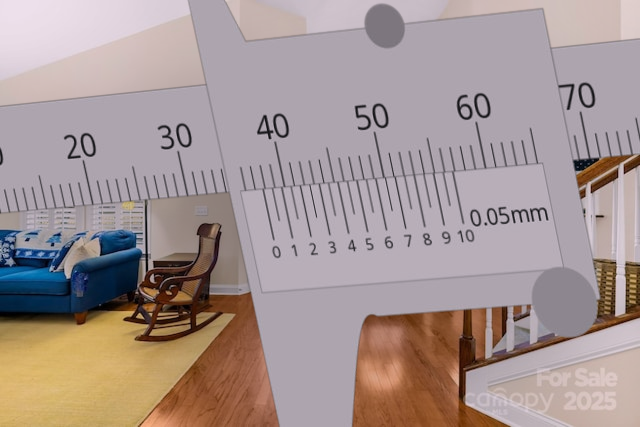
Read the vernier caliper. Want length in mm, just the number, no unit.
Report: 37.8
